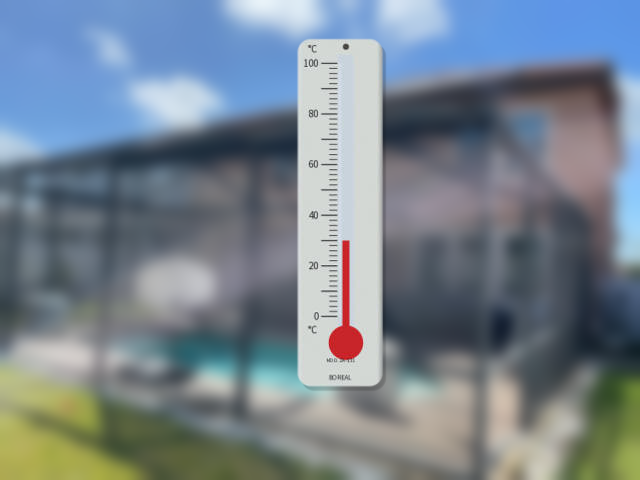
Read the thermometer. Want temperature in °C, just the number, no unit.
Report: 30
